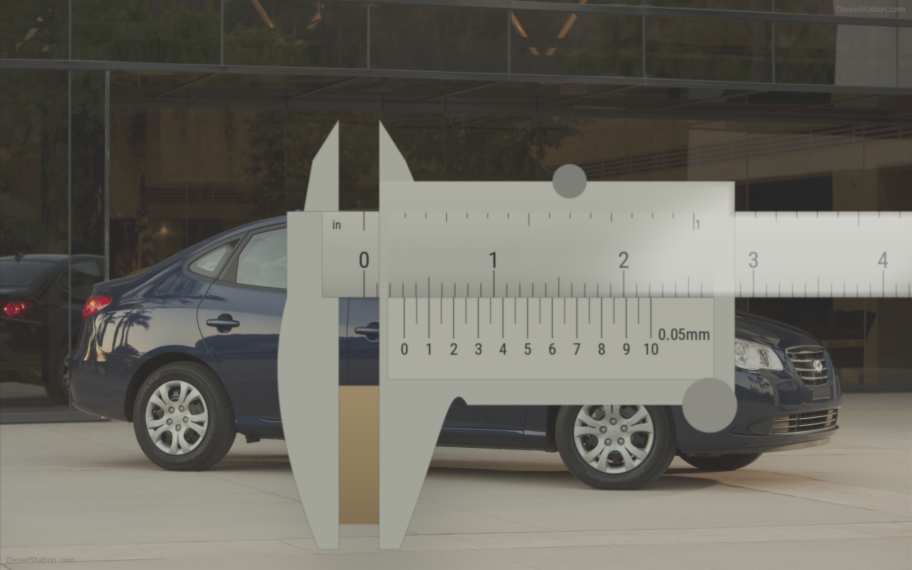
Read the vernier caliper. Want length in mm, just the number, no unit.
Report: 3.1
